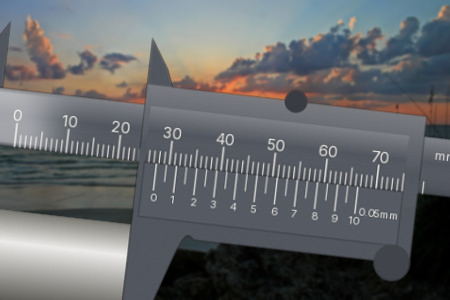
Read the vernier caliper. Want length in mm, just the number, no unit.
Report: 27.5
